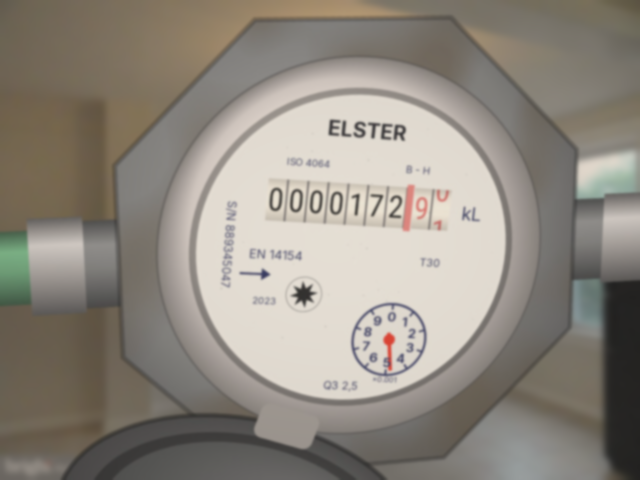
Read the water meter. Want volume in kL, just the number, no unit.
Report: 172.904
